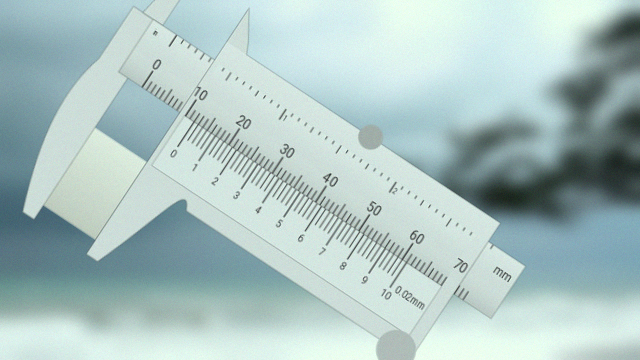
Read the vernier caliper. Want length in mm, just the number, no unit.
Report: 12.0
